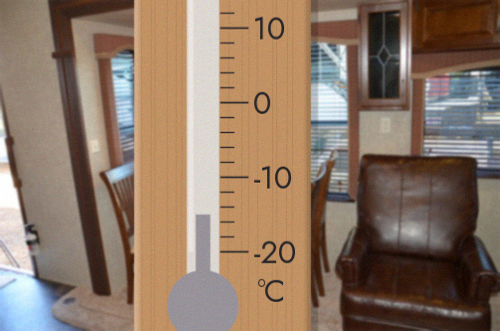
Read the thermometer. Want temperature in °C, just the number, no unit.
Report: -15
